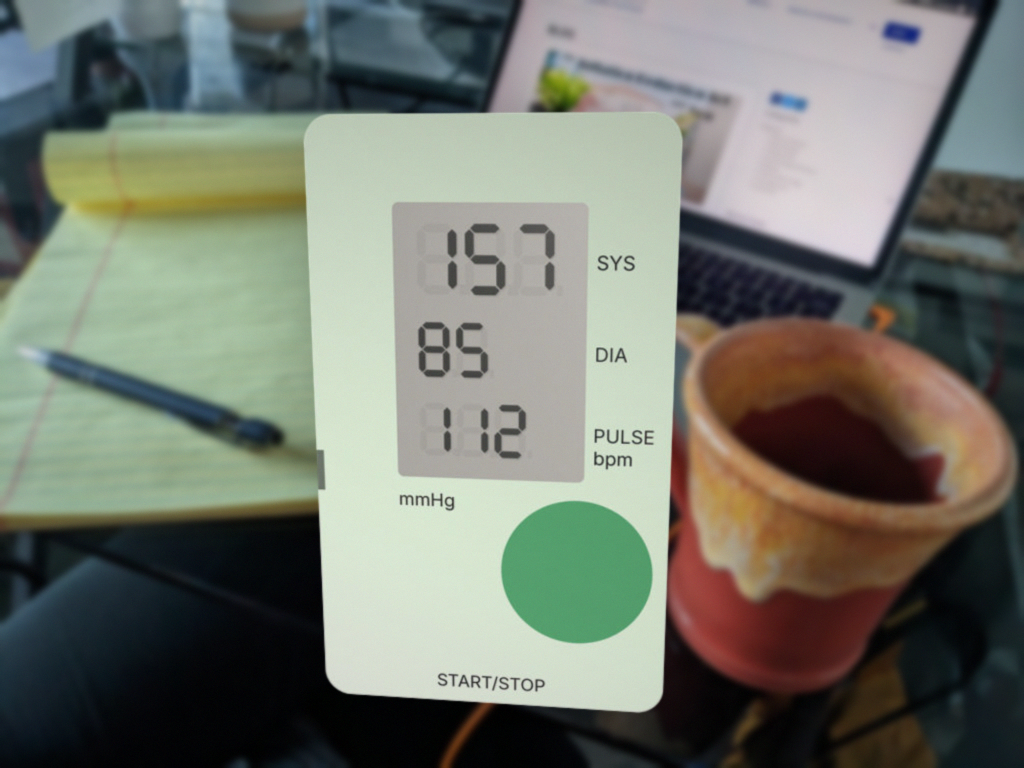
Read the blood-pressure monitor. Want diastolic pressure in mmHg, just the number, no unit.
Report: 85
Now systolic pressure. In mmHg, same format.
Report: 157
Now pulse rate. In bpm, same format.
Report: 112
